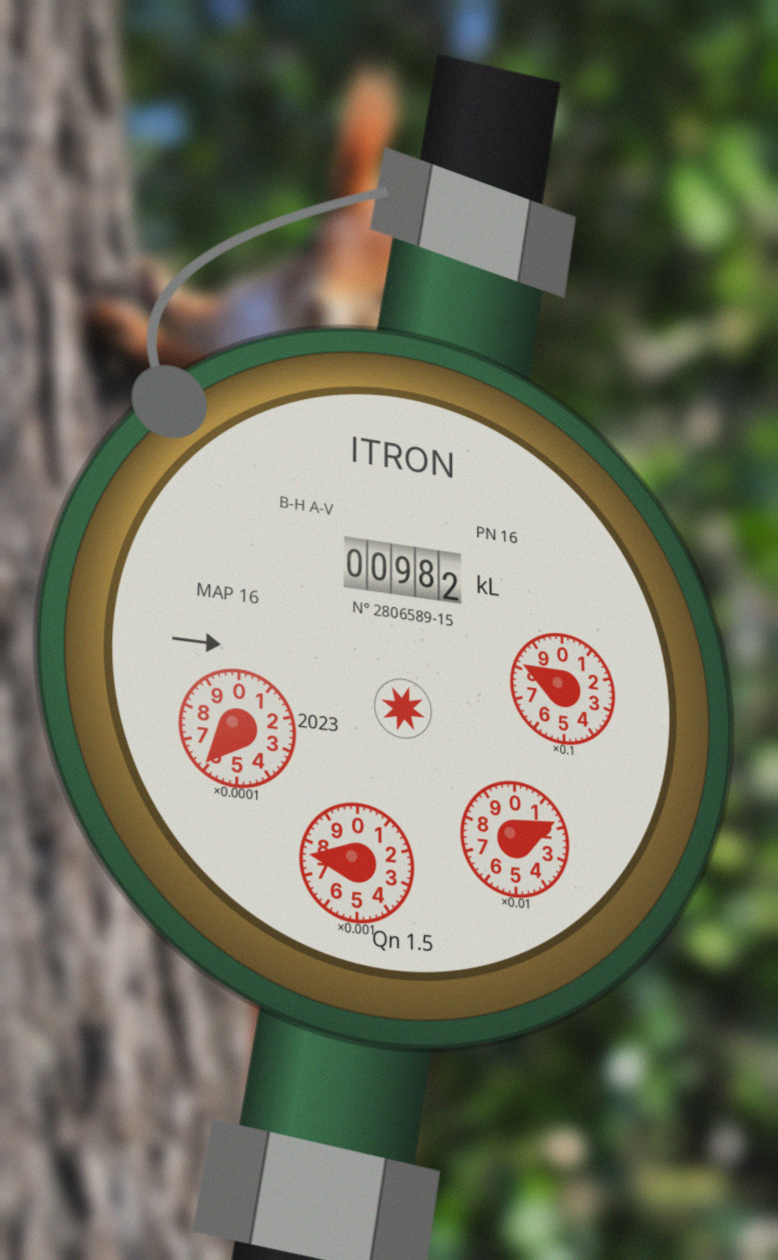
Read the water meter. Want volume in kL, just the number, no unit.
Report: 981.8176
